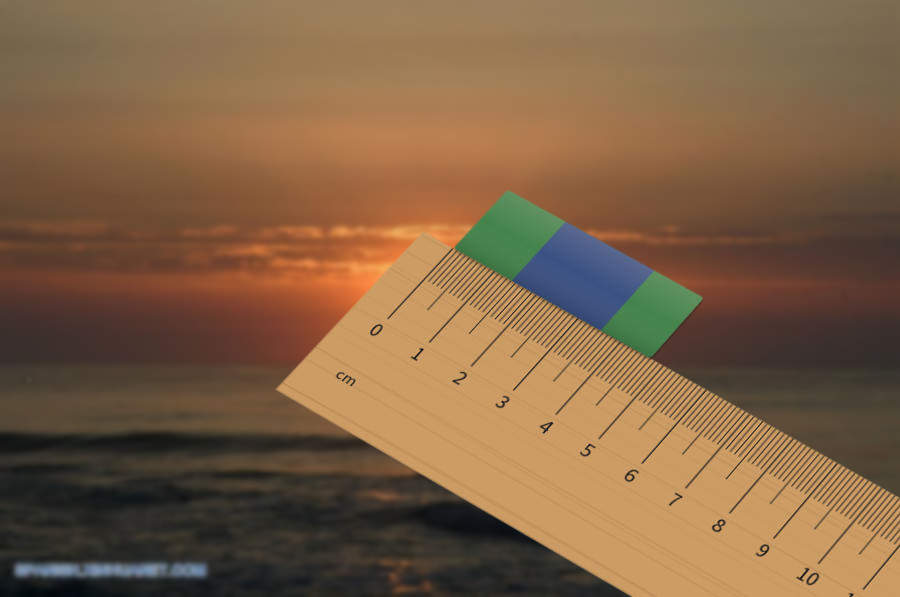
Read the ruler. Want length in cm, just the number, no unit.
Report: 4.7
